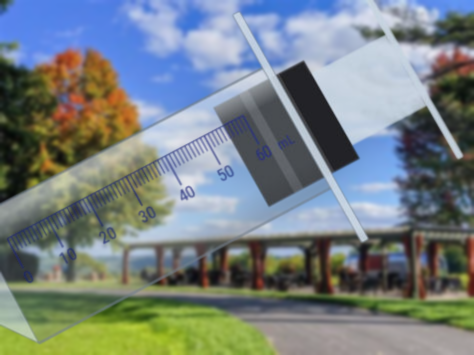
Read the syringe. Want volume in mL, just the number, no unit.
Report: 55
